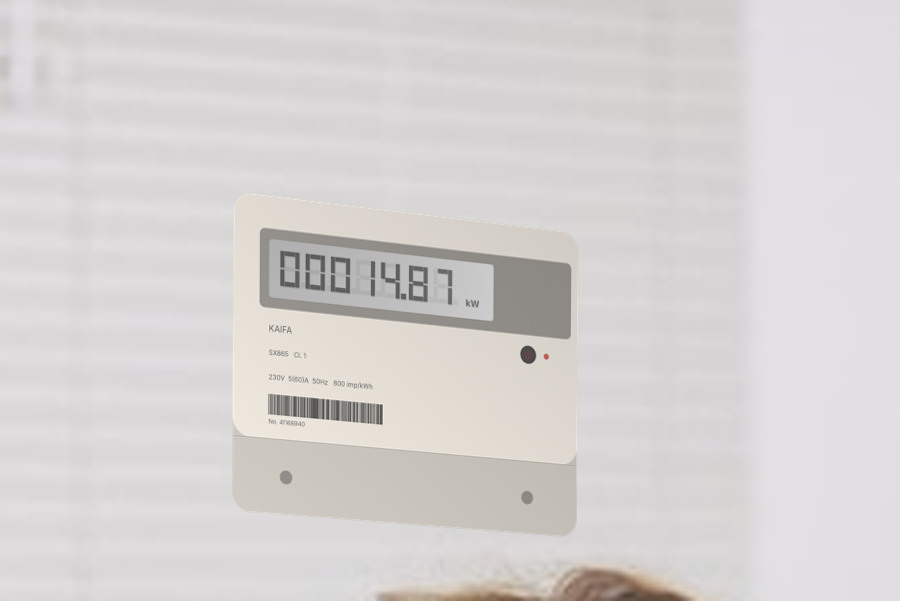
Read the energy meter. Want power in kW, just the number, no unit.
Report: 14.87
